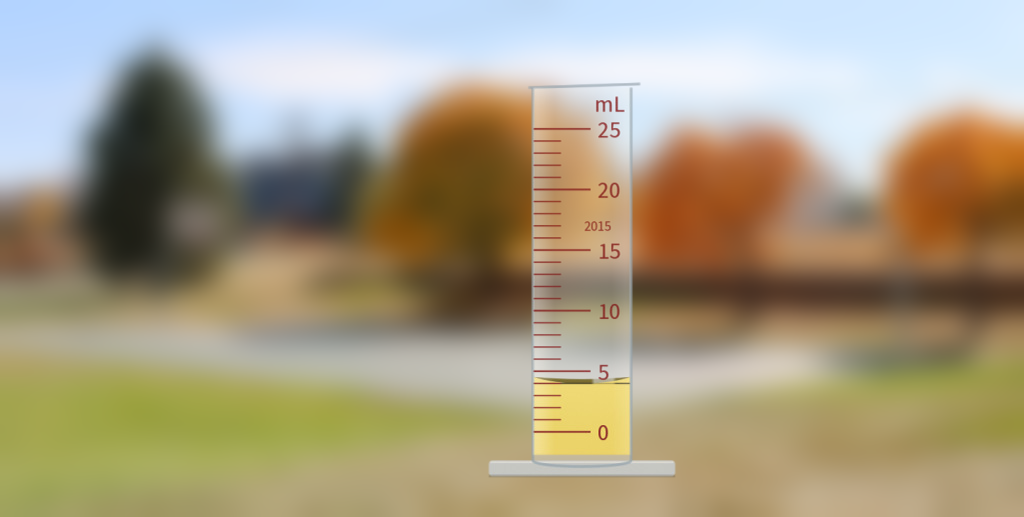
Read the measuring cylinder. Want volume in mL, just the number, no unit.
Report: 4
